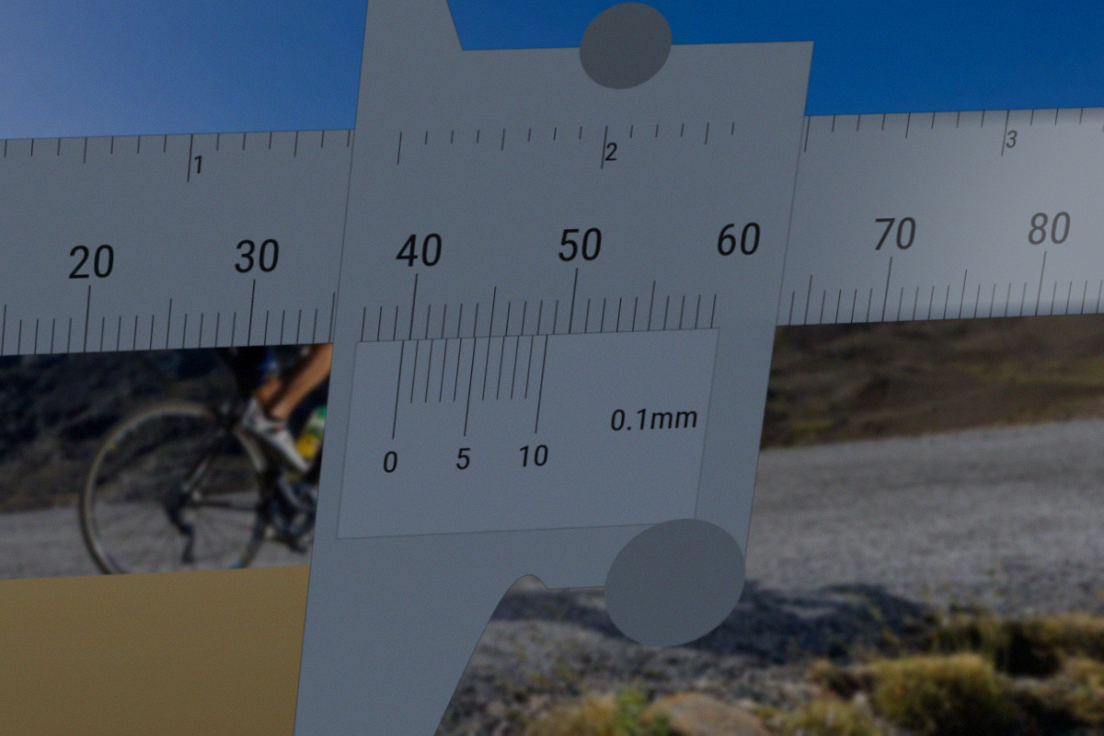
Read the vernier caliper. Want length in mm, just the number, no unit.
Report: 39.6
